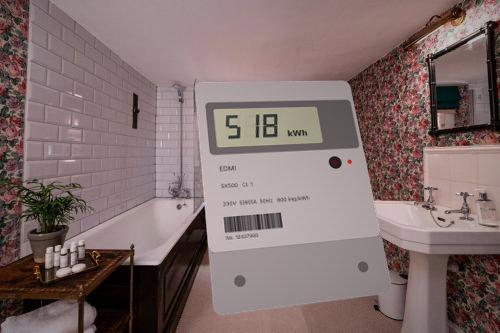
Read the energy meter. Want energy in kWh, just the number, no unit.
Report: 518
